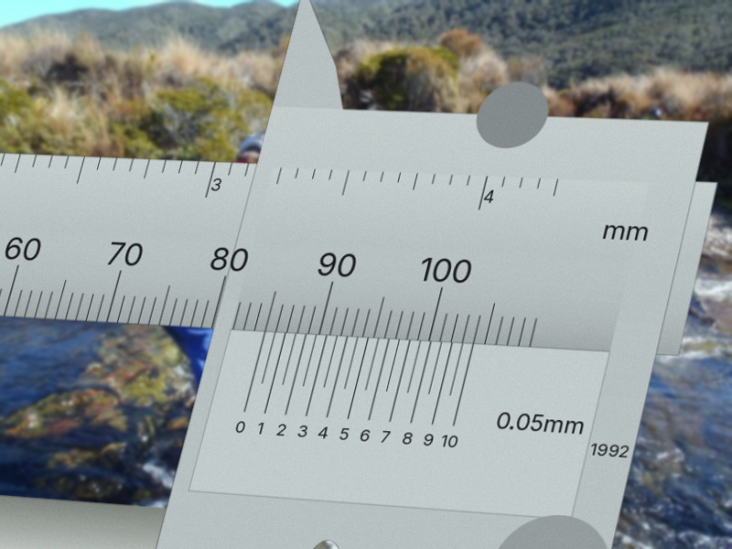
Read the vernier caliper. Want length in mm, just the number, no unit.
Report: 85.0
